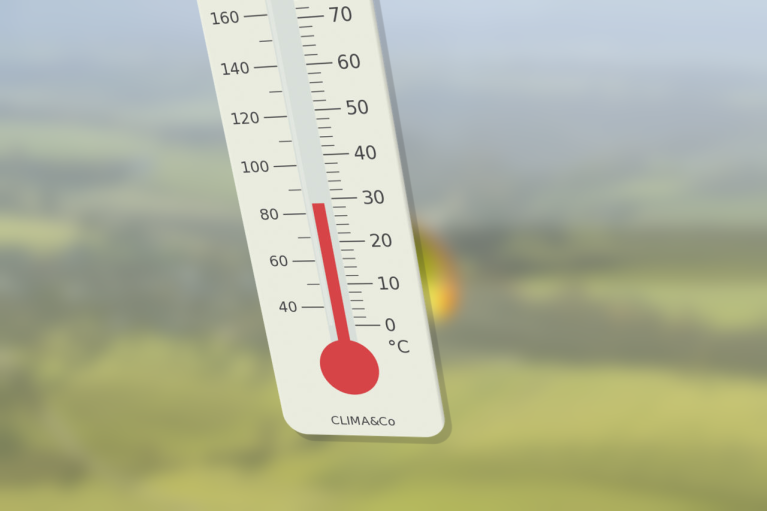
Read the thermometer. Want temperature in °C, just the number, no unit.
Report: 29
